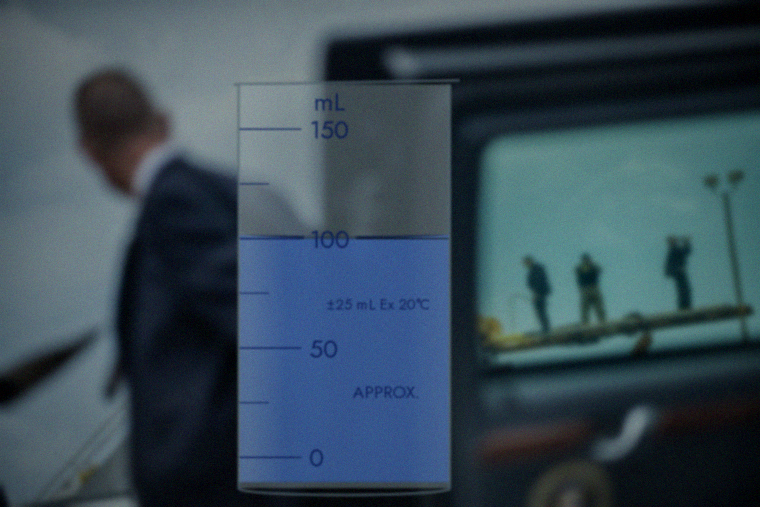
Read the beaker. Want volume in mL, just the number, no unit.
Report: 100
